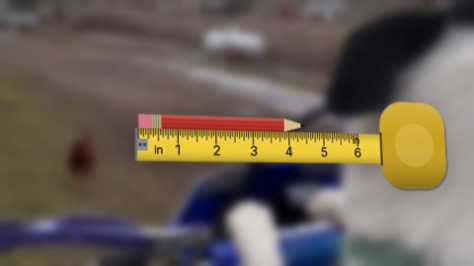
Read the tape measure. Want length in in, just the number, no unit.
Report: 4.5
